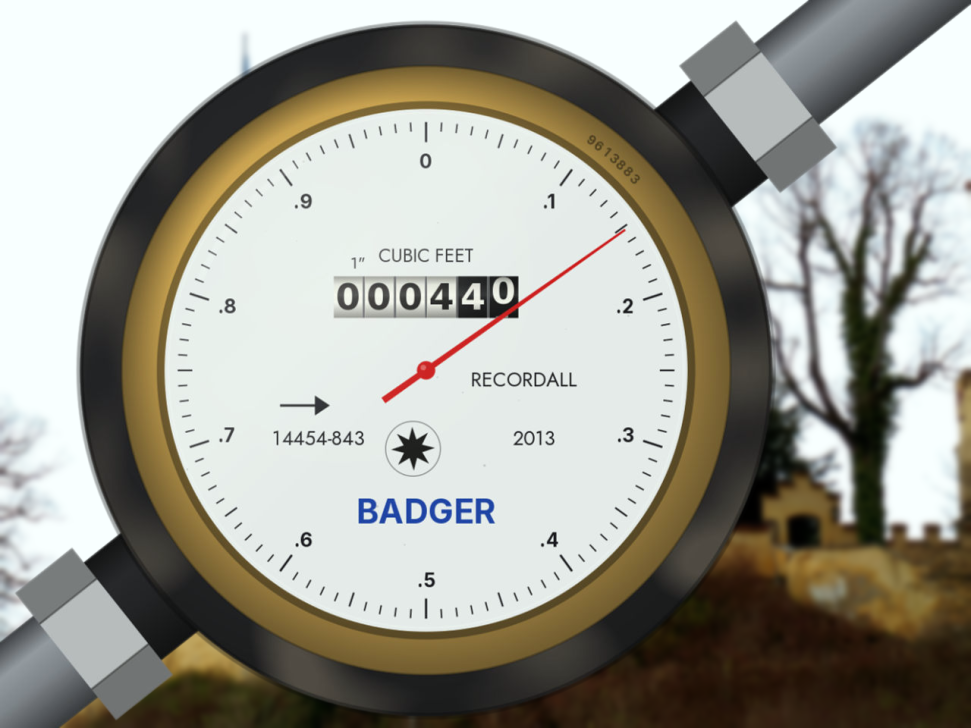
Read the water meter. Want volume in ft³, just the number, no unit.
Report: 440.15
